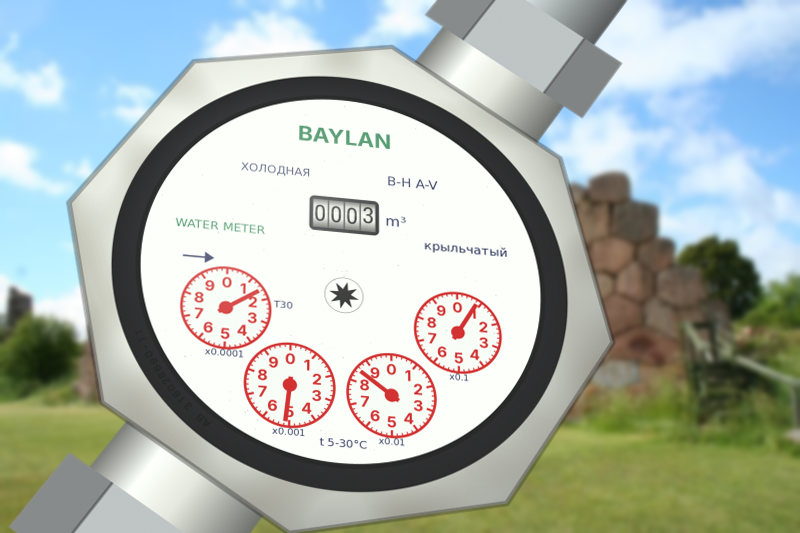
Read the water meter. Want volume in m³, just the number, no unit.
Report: 3.0851
